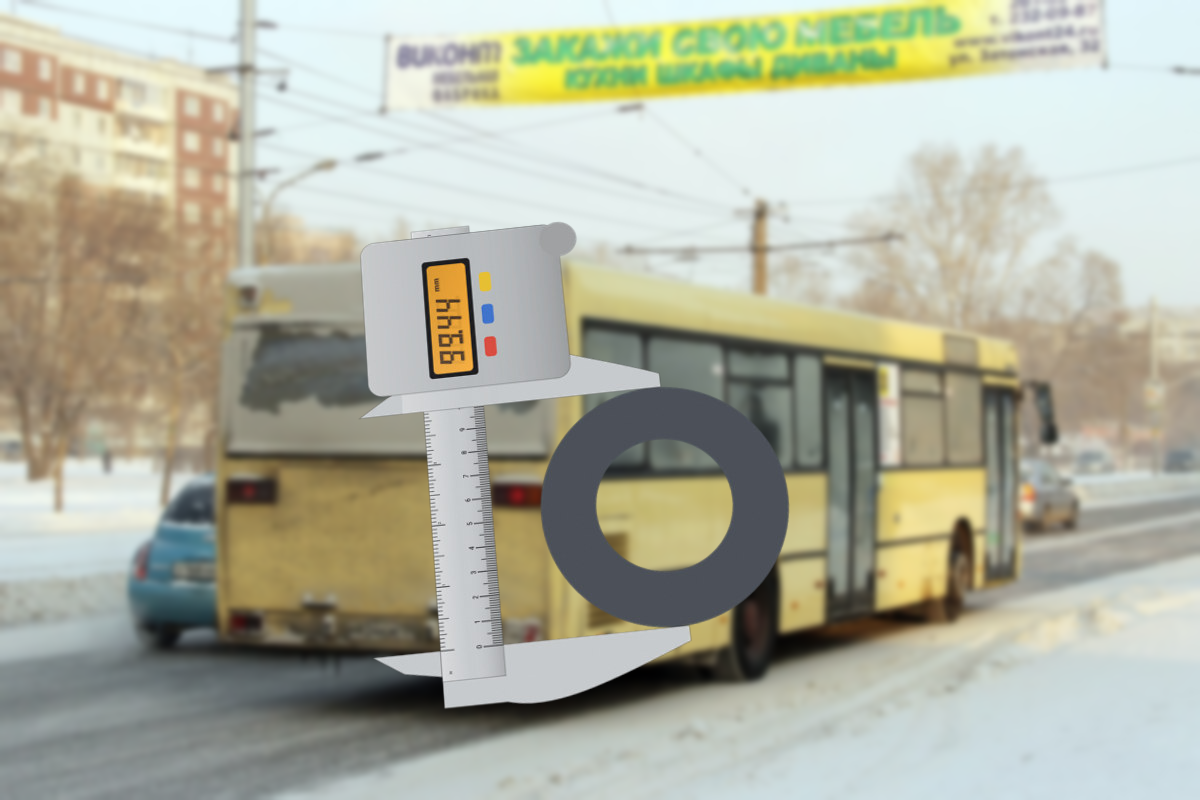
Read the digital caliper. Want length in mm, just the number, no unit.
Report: 99.44
